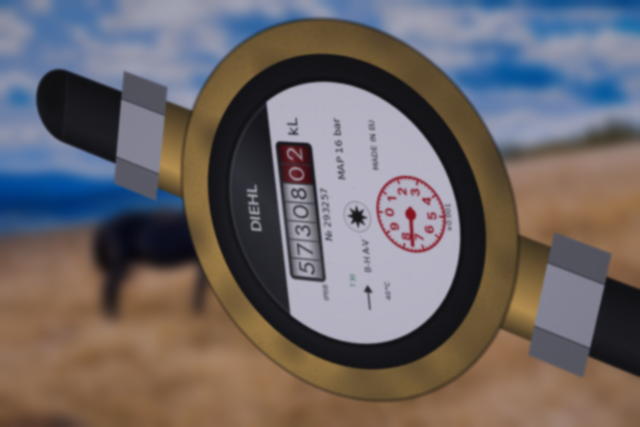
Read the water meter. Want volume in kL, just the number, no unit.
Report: 57308.027
